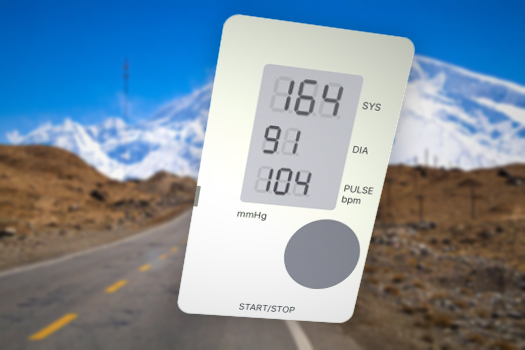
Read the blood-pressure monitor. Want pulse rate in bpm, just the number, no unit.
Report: 104
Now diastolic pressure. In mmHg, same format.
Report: 91
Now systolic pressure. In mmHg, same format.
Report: 164
